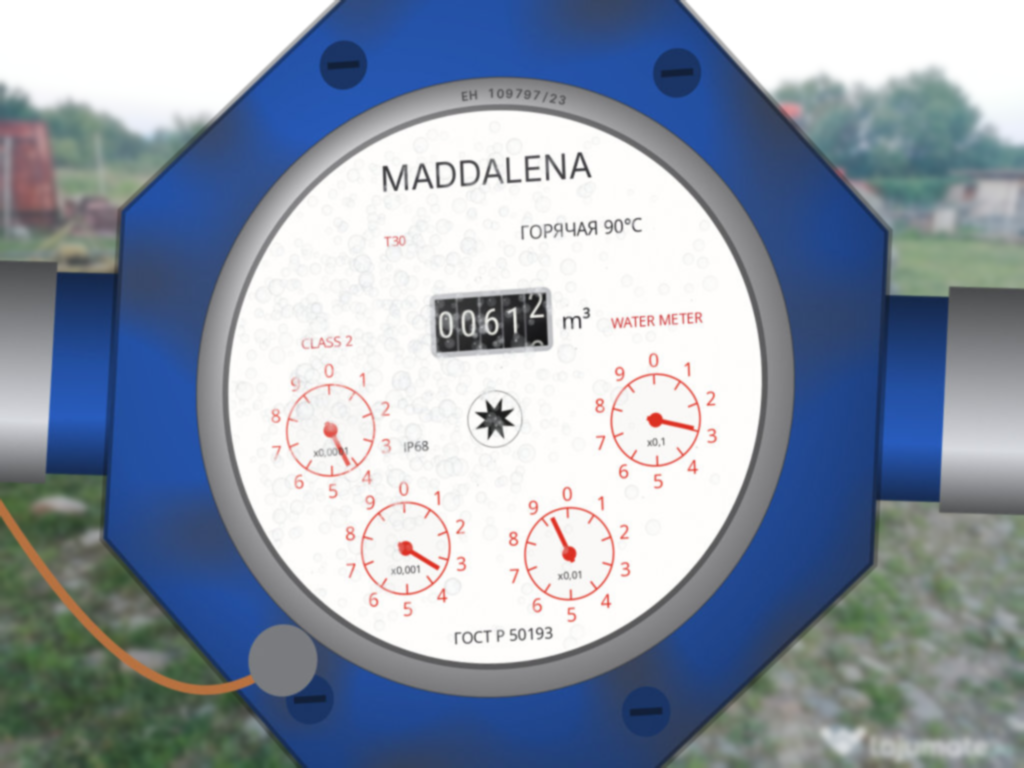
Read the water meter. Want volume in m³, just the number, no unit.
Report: 612.2934
